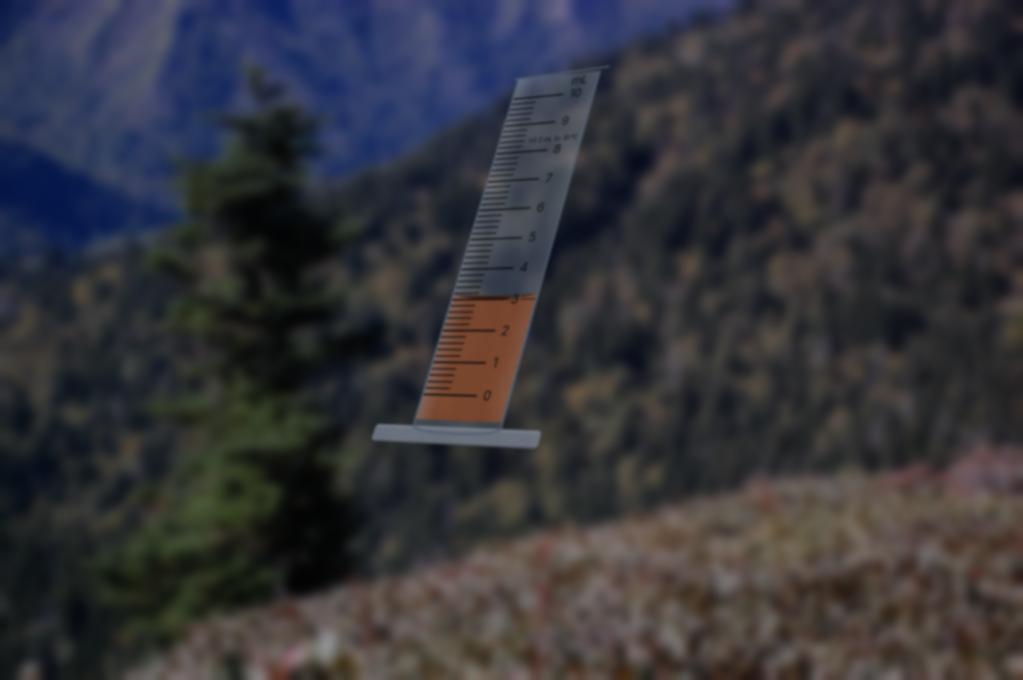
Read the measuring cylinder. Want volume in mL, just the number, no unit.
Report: 3
